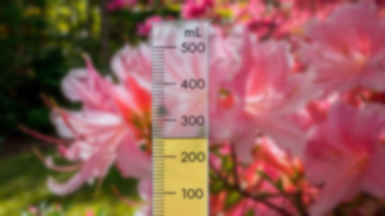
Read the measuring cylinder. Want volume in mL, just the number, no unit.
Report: 250
